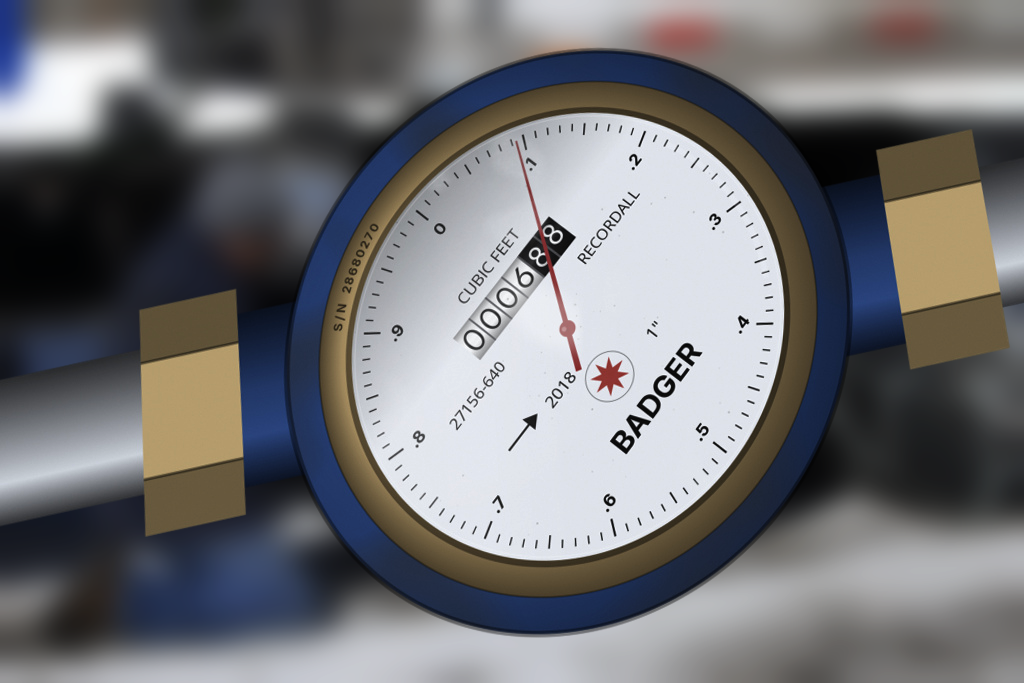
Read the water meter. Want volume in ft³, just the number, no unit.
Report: 688.09
